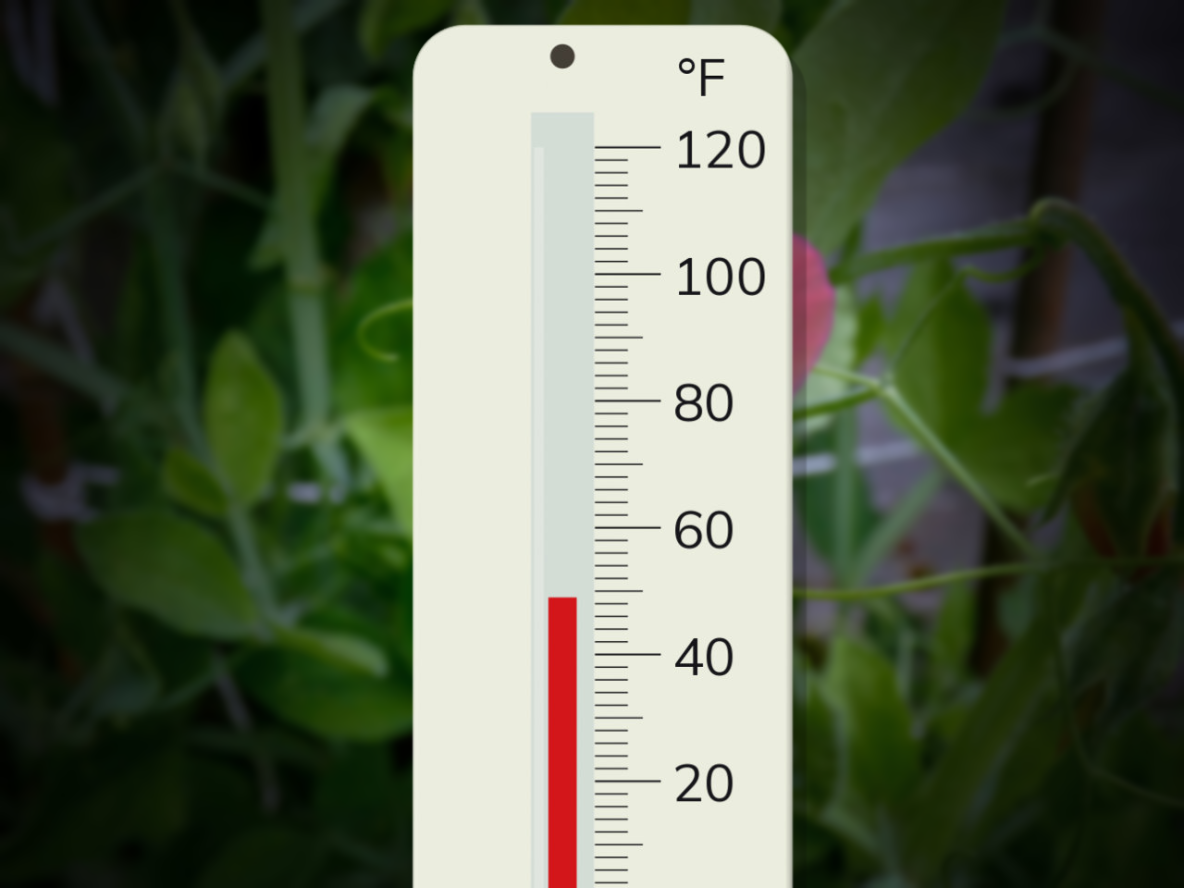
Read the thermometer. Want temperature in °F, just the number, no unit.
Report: 49
